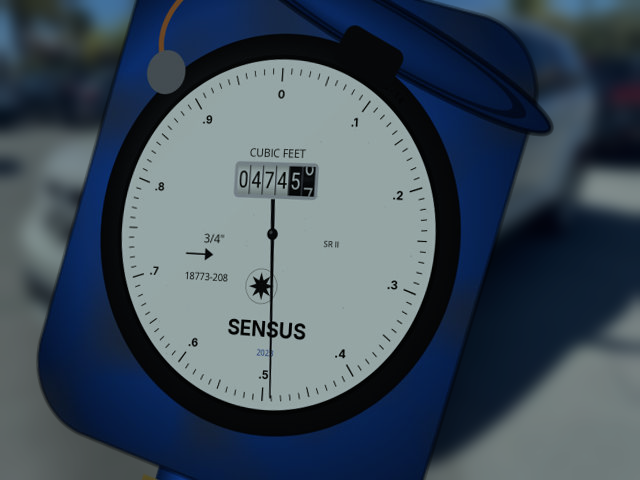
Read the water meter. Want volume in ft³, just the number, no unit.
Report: 47456.49
